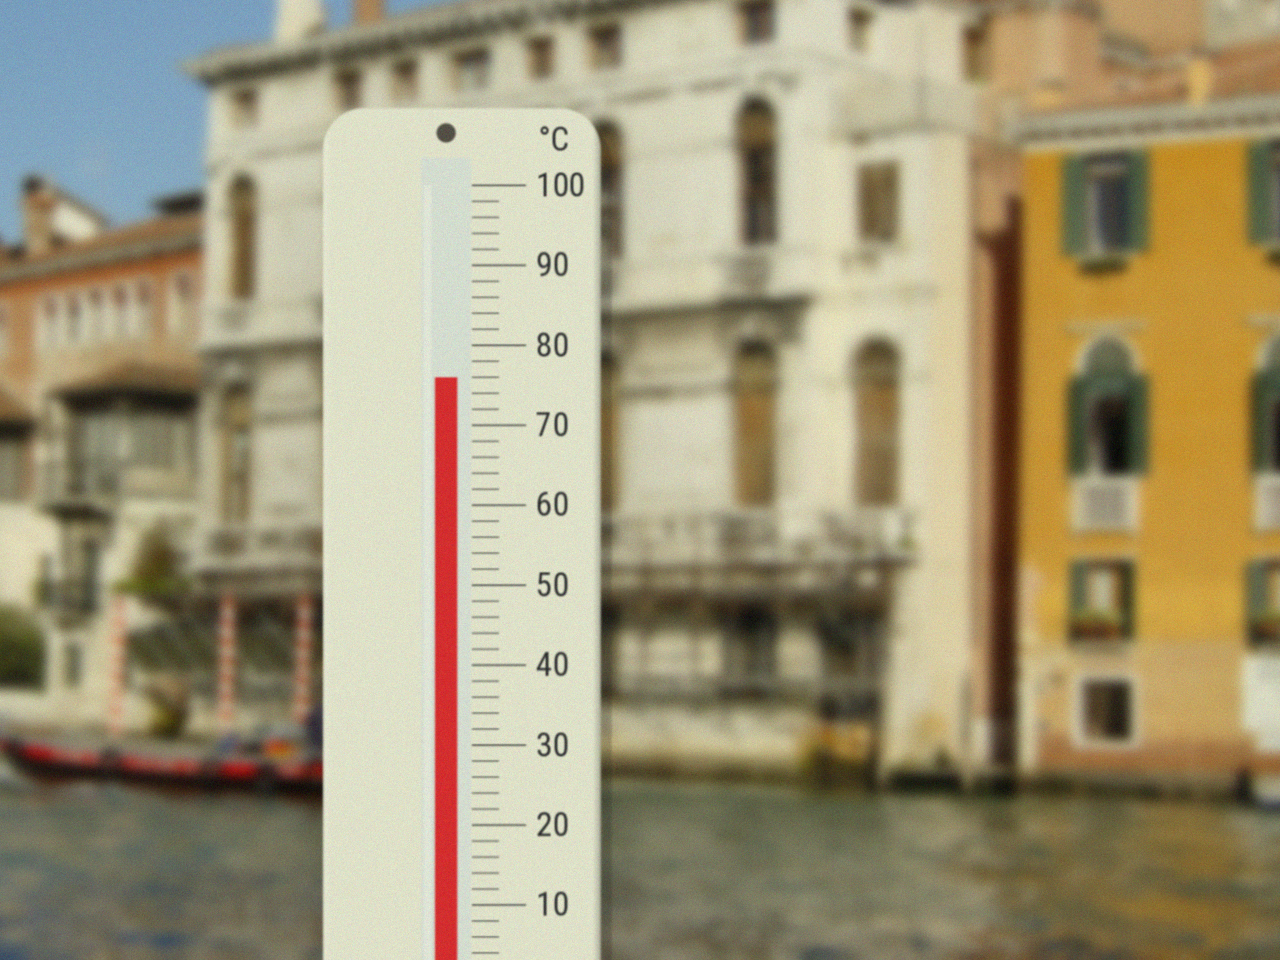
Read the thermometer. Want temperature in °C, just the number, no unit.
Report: 76
